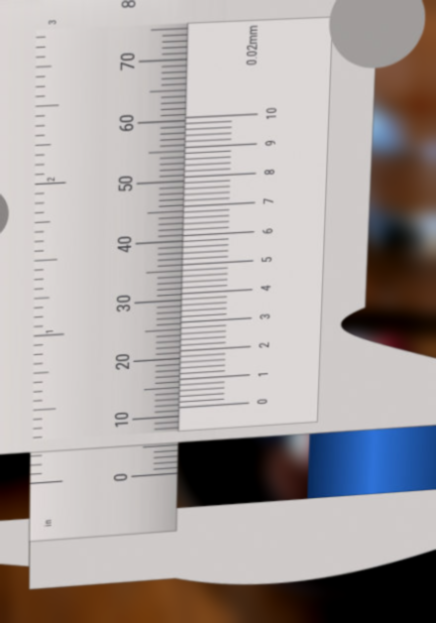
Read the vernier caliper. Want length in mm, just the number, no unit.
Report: 11.5
